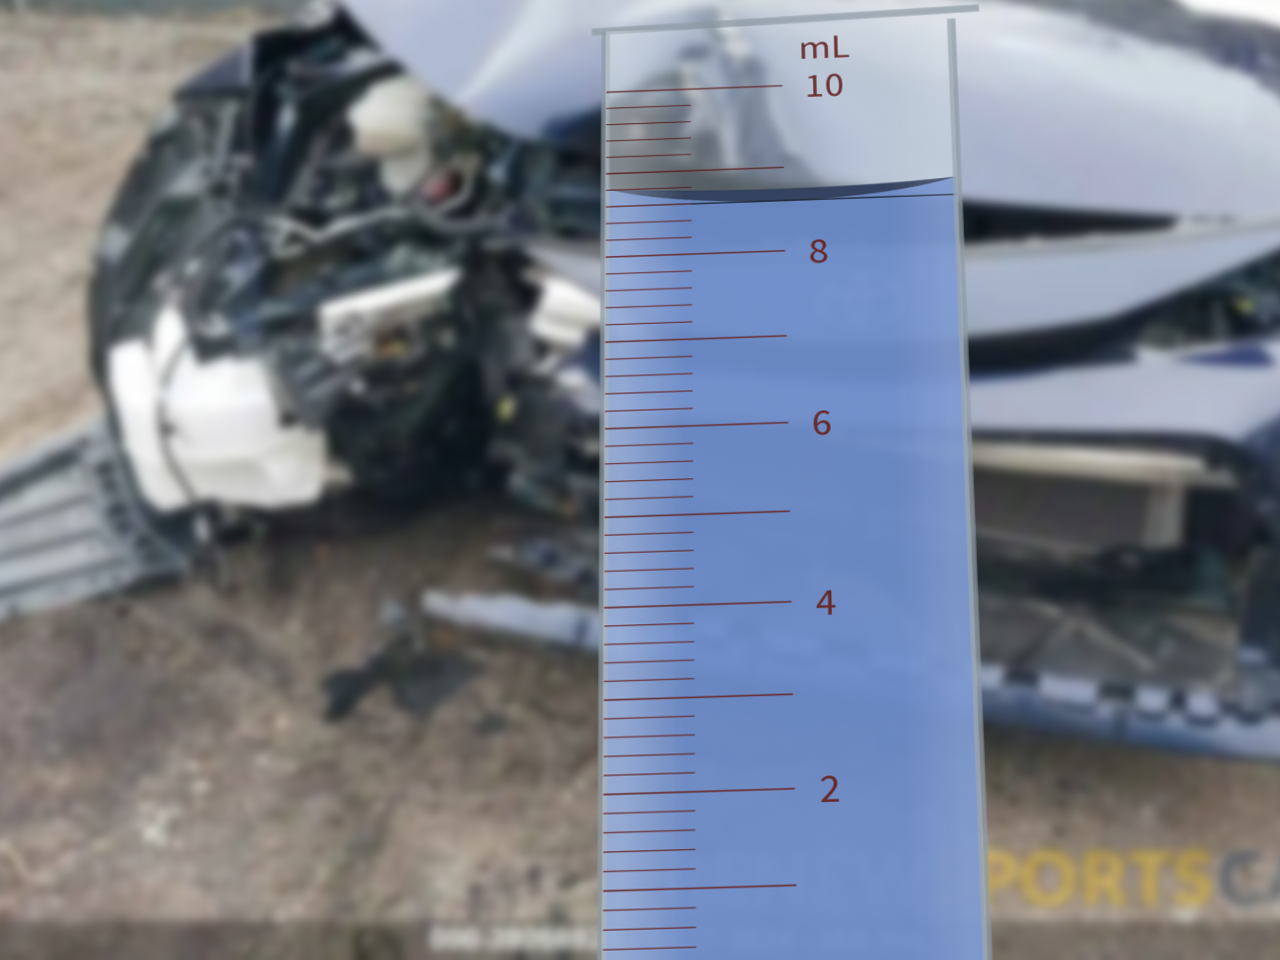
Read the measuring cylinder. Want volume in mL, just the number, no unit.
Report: 8.6
